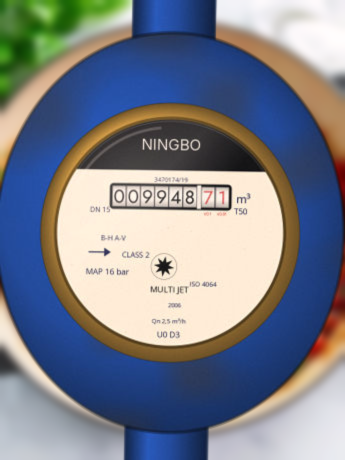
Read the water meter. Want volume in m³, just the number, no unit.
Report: 9948.71
